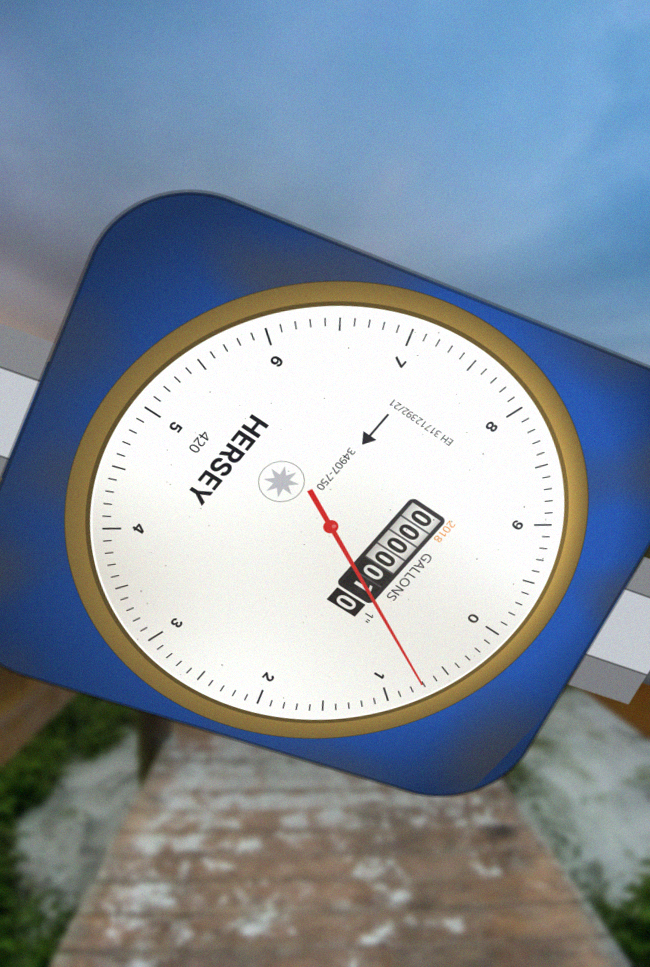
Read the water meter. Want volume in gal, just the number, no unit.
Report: 10.7
